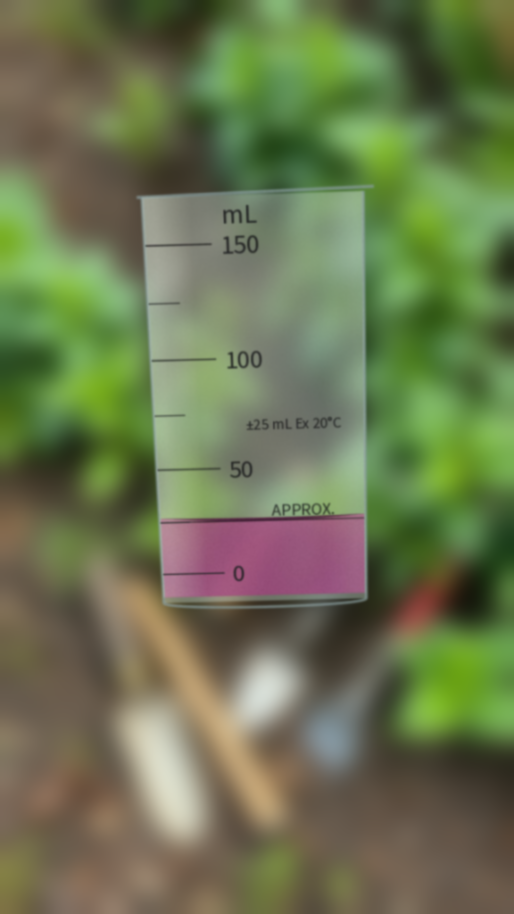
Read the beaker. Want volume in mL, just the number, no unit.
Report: 25
